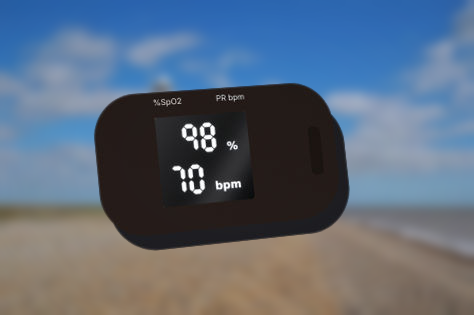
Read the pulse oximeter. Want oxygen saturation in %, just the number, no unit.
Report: 98
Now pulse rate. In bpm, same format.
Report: 70
